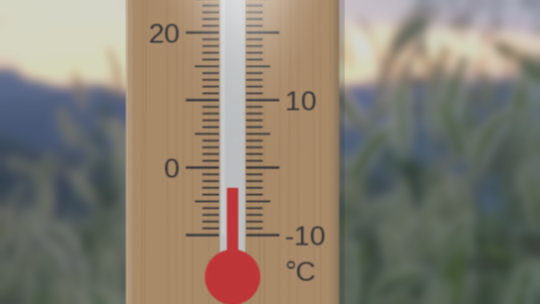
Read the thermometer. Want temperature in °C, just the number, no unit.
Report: -3
